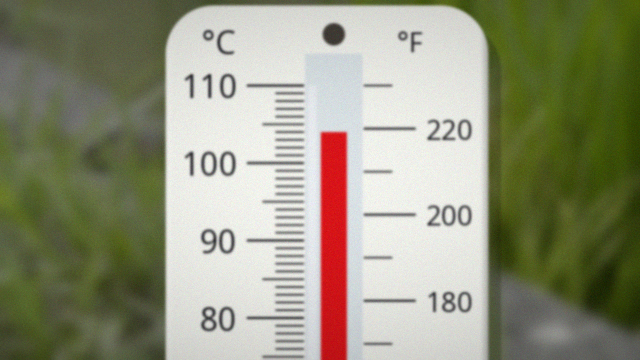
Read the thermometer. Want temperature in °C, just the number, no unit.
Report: 104
